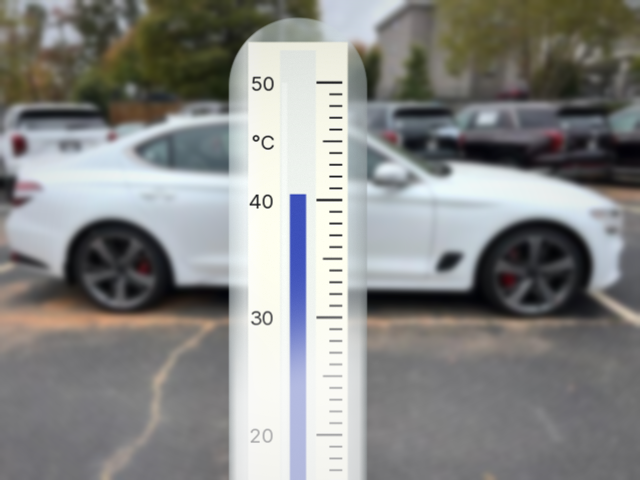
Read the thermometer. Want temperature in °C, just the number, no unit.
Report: 40.5
